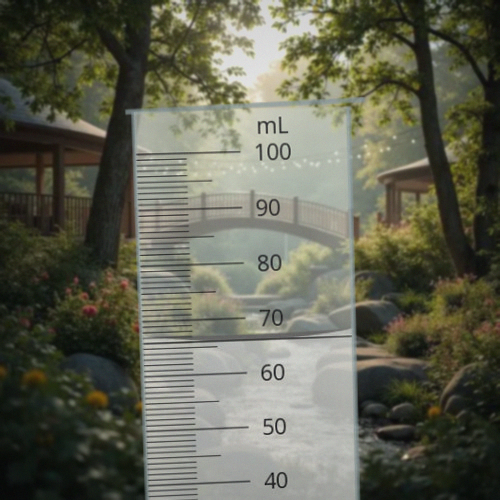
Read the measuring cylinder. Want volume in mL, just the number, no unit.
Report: 66
